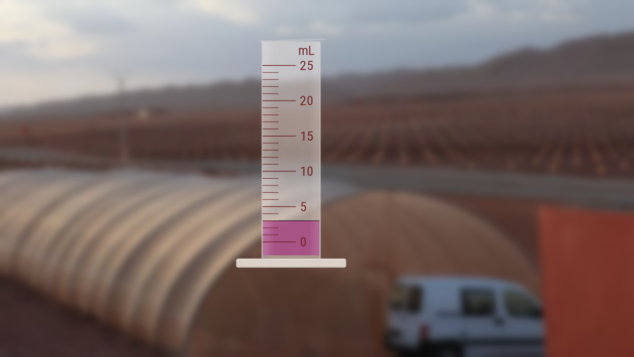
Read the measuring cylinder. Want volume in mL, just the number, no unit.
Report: 3
